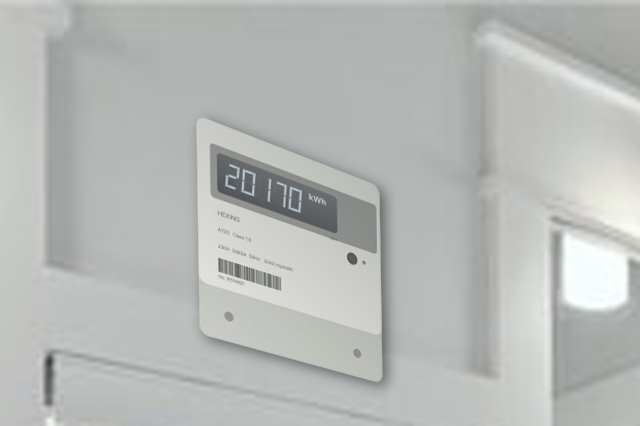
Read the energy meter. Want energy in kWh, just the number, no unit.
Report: 20170
